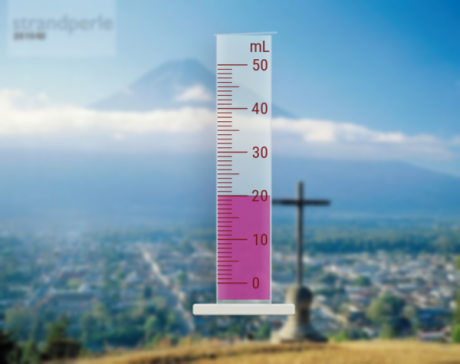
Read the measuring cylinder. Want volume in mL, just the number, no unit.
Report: 20
